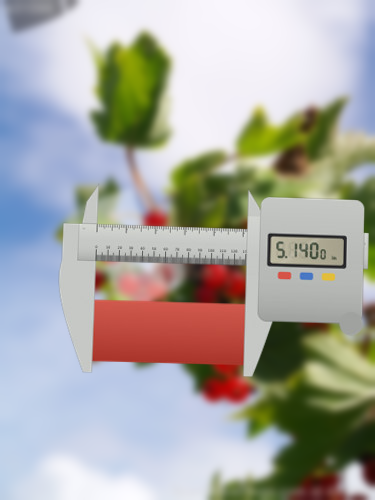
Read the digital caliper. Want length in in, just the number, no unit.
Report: 5.1400
